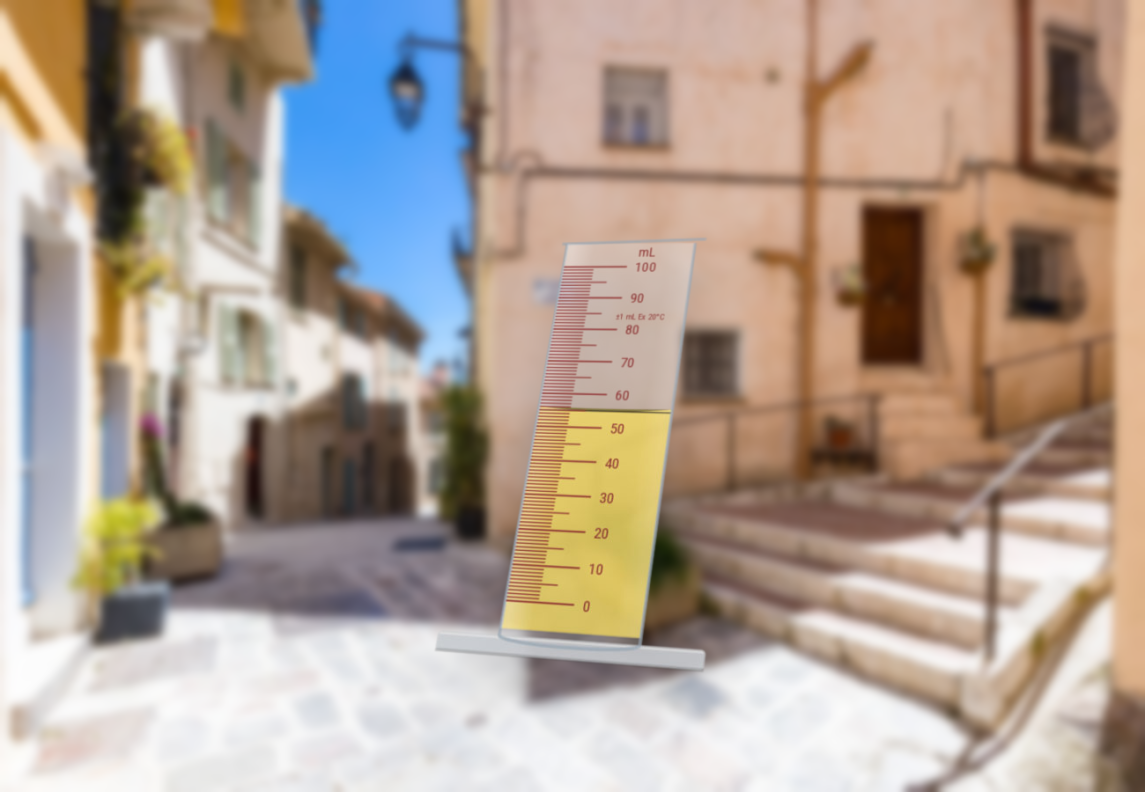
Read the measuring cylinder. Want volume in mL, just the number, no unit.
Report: 55
